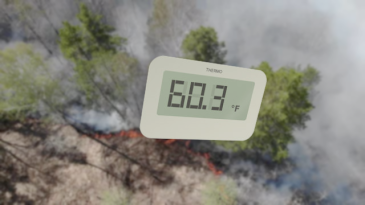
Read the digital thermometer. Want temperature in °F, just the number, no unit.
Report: 60.3
